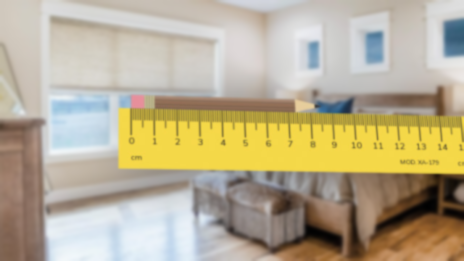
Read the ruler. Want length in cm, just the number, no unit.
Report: 8.5
